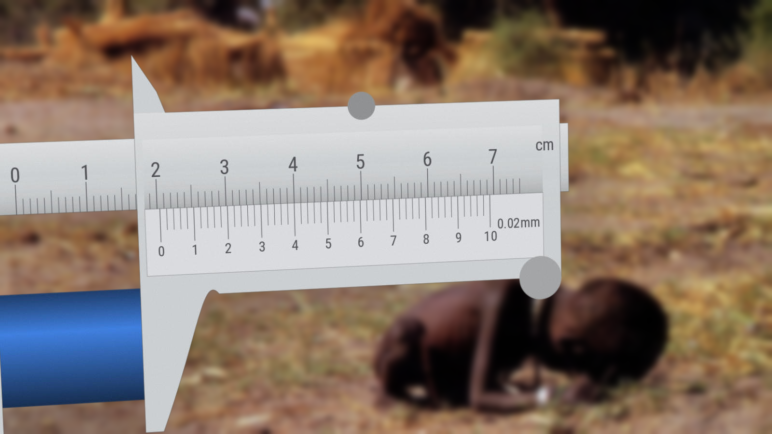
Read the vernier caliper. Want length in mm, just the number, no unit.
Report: 20.4
